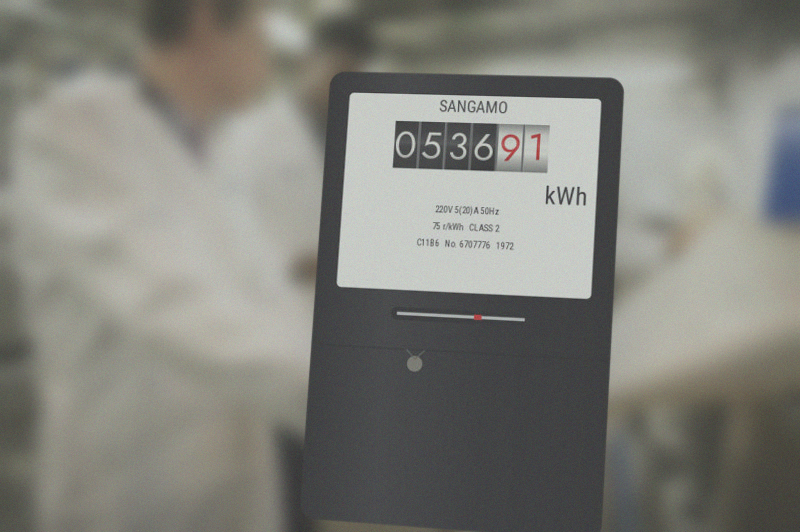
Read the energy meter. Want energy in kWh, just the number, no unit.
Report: 536.91
